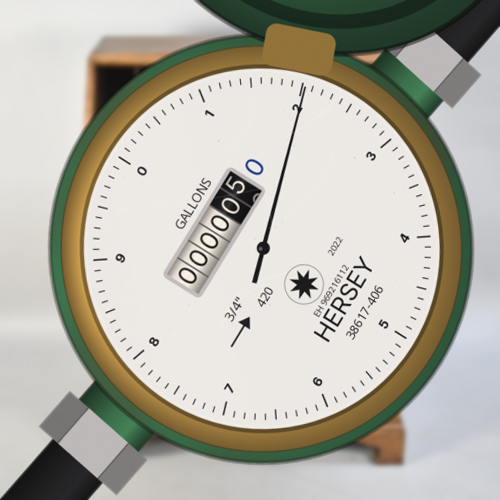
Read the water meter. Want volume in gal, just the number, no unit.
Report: 52.0
